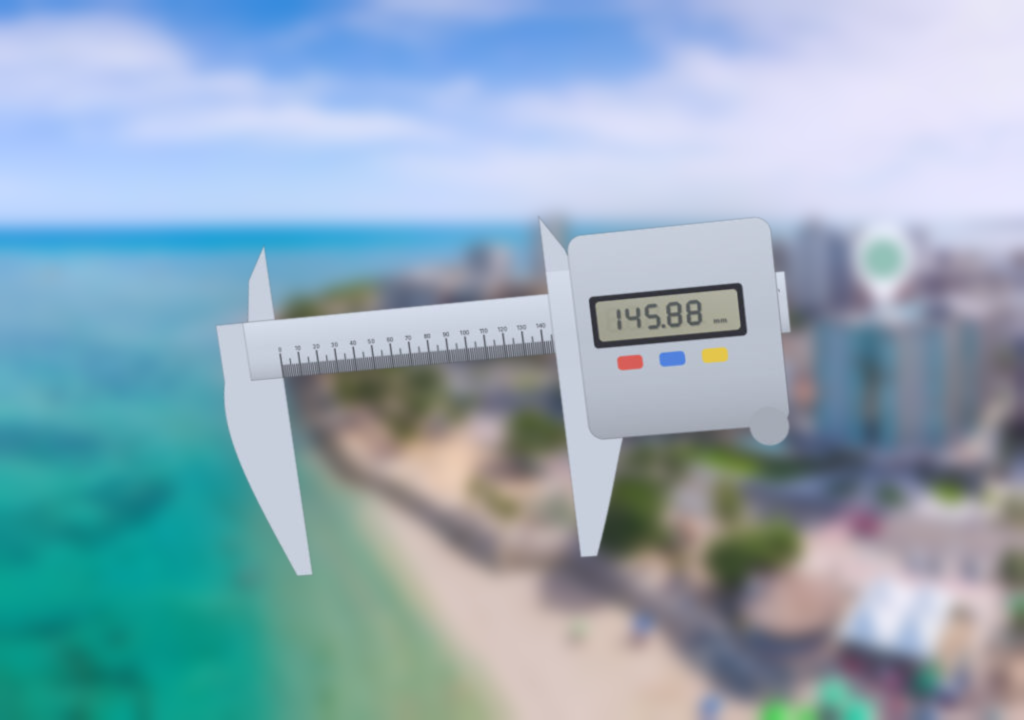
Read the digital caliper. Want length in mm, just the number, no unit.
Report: 145.88
